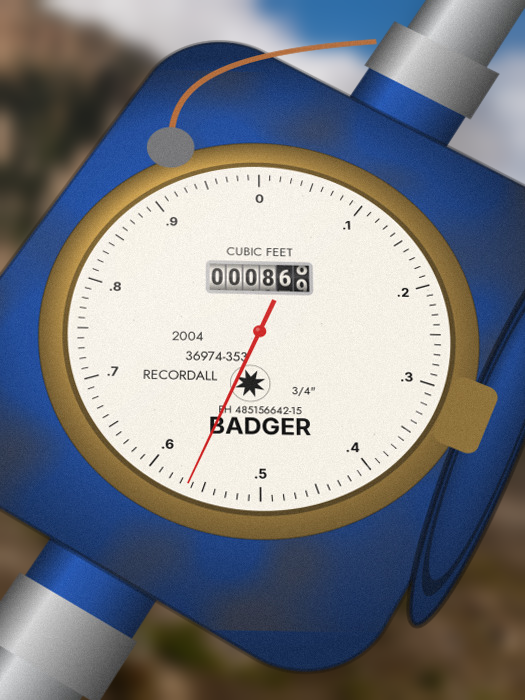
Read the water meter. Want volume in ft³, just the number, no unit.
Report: 868.56
